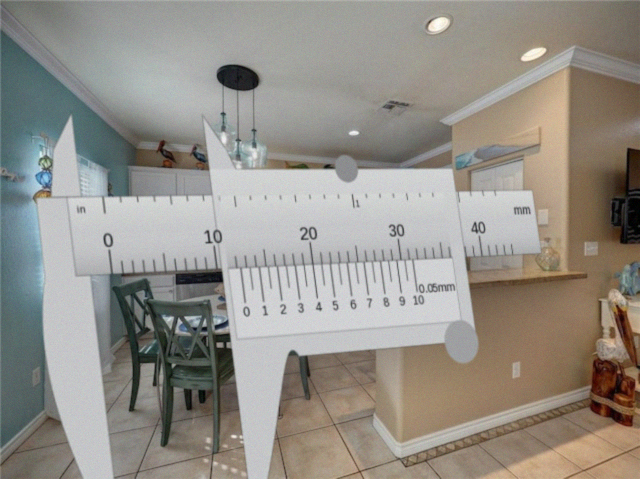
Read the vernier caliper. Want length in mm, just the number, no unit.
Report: 12.4
